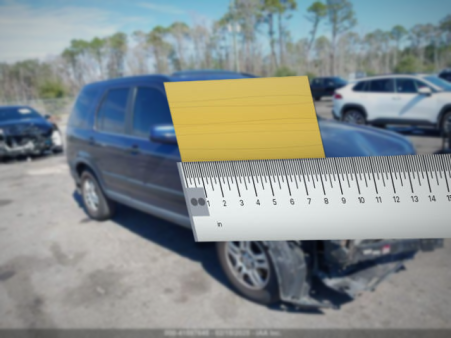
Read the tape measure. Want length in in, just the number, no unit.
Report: 8.5
